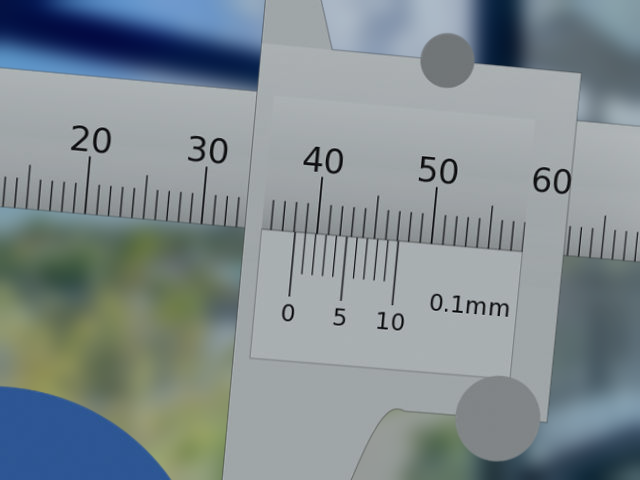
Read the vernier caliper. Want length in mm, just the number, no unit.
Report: 38.1
